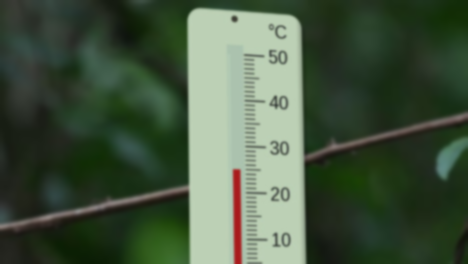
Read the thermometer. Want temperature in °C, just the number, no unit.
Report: 25
